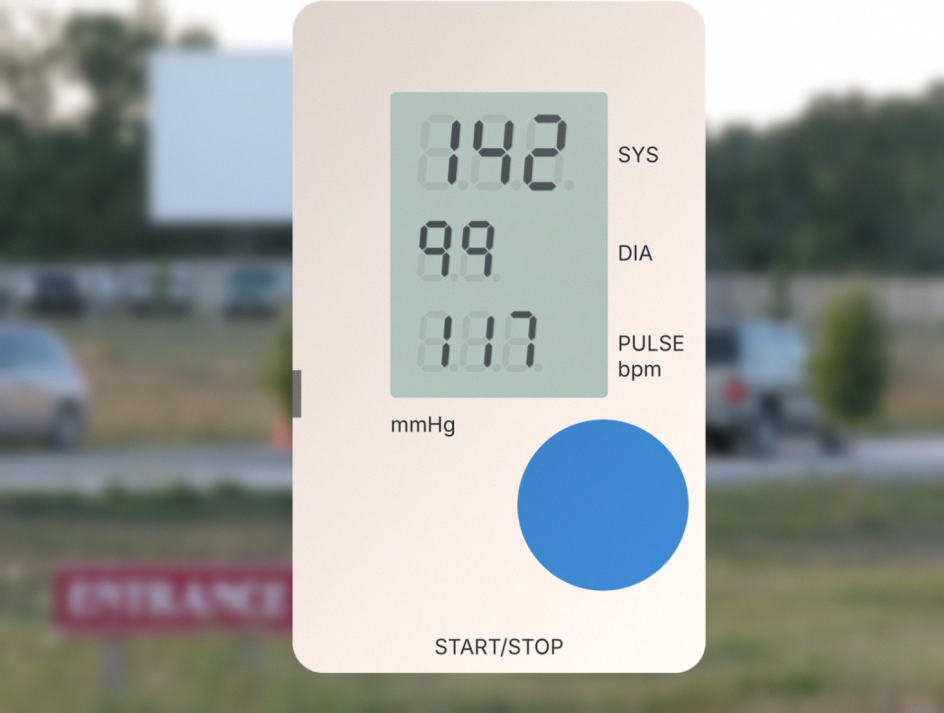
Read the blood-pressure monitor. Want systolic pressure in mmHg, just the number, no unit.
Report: 142
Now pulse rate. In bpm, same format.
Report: 117
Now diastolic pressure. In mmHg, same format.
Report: 99
